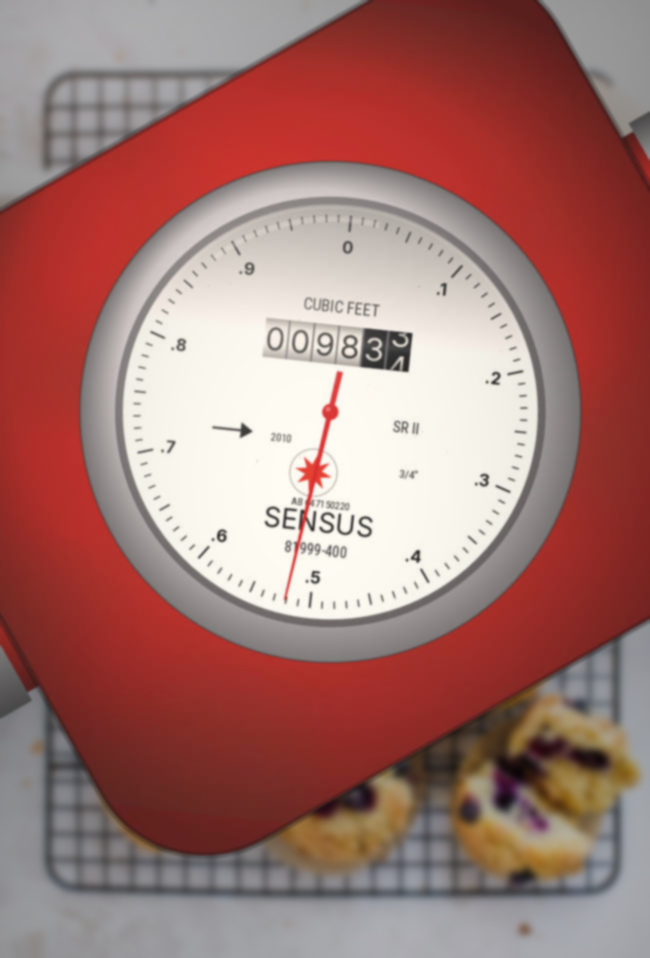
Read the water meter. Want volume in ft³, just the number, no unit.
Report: 9833.52
